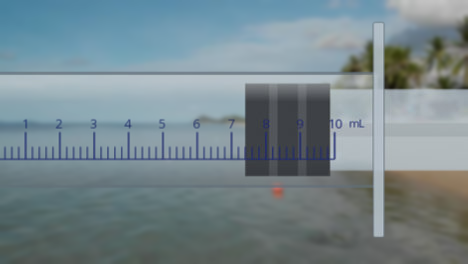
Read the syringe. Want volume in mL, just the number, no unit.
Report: 7.4
